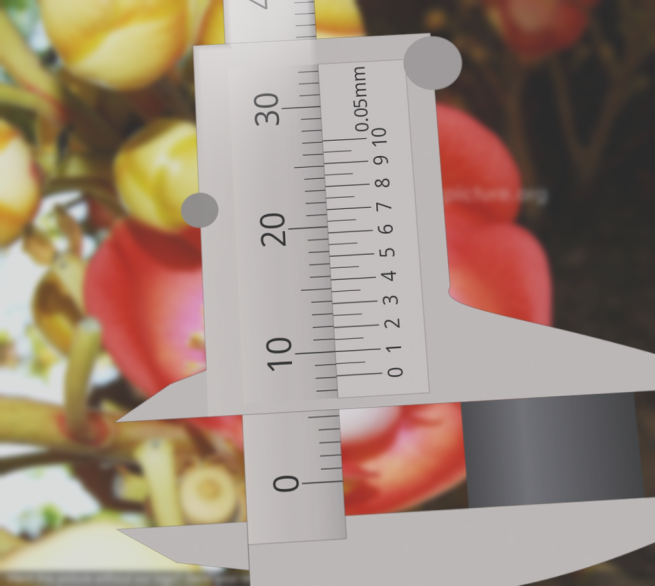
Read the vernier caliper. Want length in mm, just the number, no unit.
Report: 8.1
